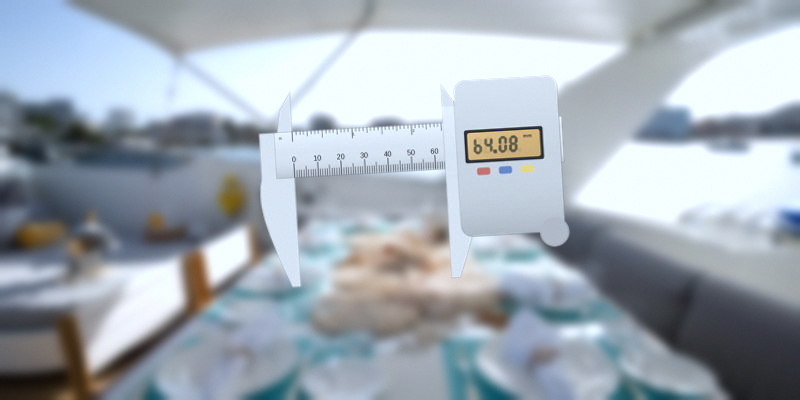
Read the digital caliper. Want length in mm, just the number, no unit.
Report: 64.08
